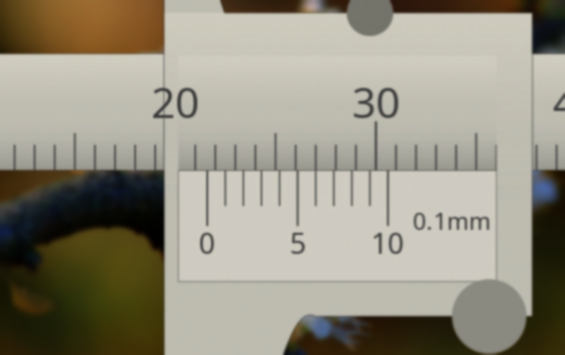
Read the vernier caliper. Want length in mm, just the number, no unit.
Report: 21.6
